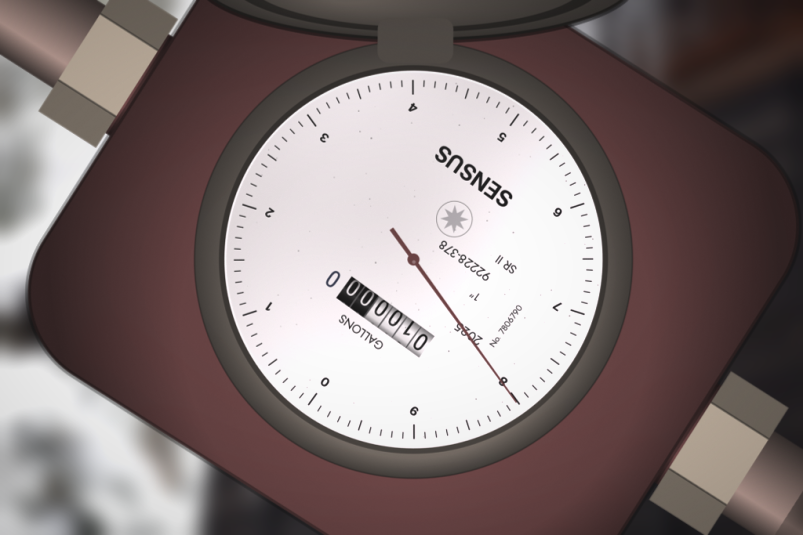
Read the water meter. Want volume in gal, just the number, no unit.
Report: 99998.0
